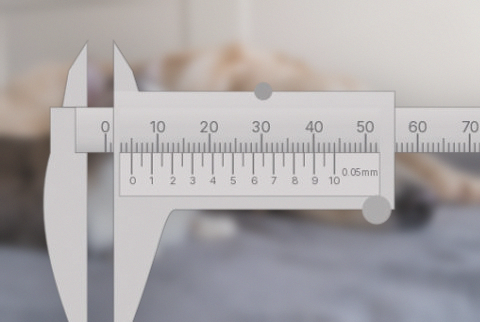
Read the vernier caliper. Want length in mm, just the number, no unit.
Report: 5.0
